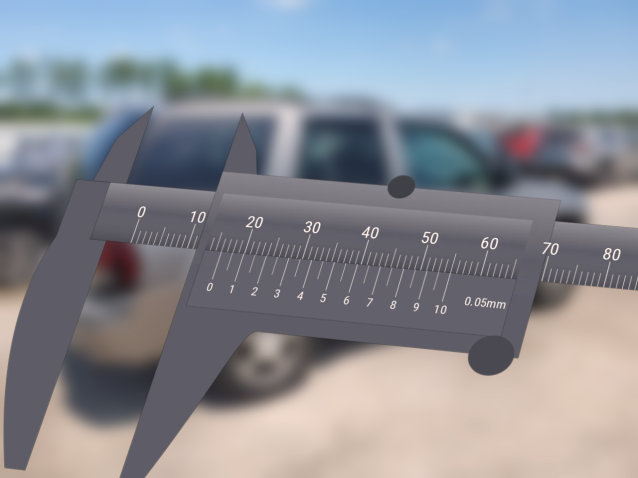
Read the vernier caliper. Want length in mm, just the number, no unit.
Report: 16.0
